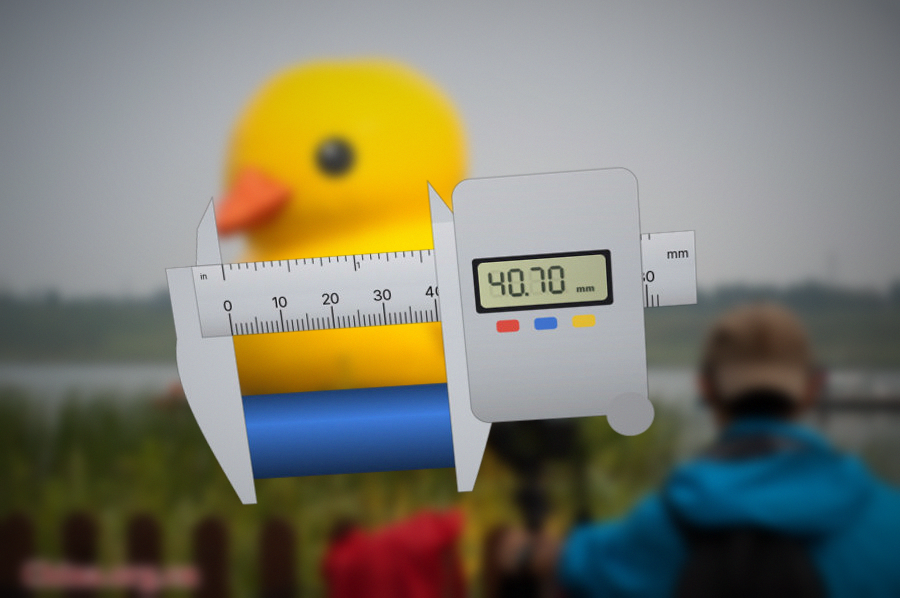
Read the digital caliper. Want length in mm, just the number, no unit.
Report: 40.70
